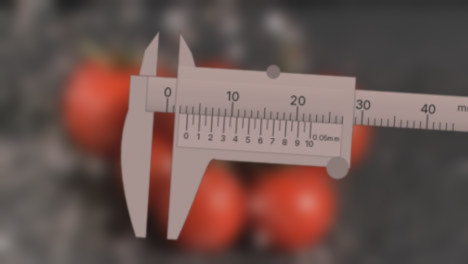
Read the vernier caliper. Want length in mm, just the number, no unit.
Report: 3.2
